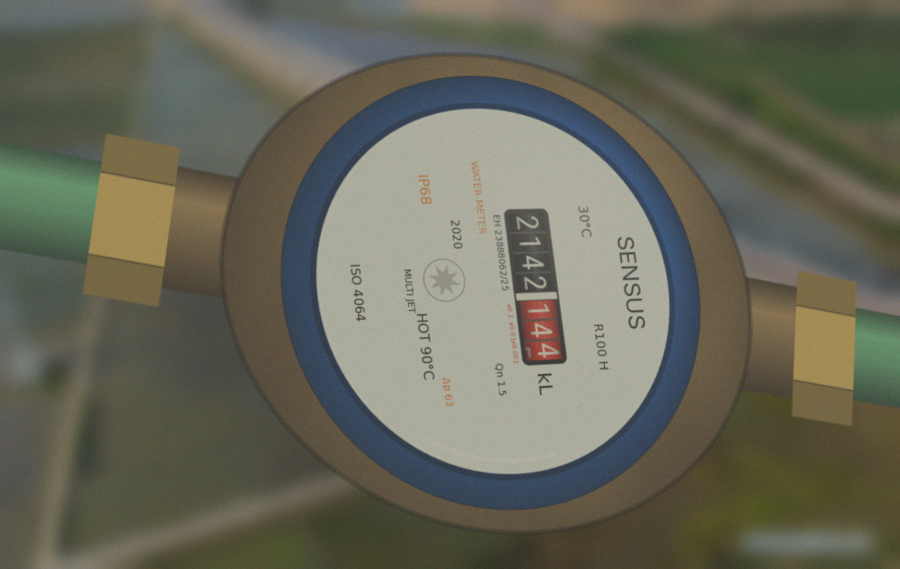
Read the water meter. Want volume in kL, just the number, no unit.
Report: 2142.144
